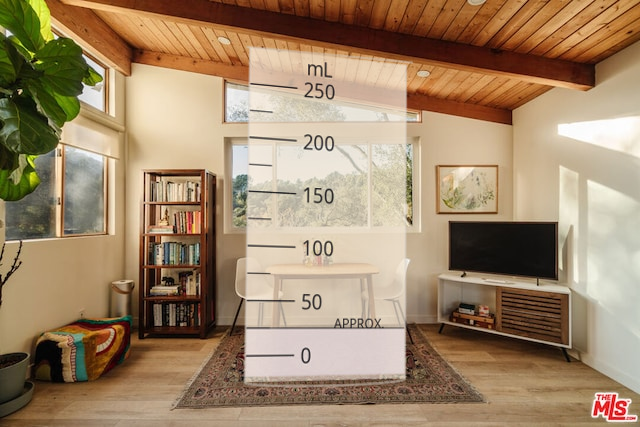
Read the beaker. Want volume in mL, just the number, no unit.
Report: 25
